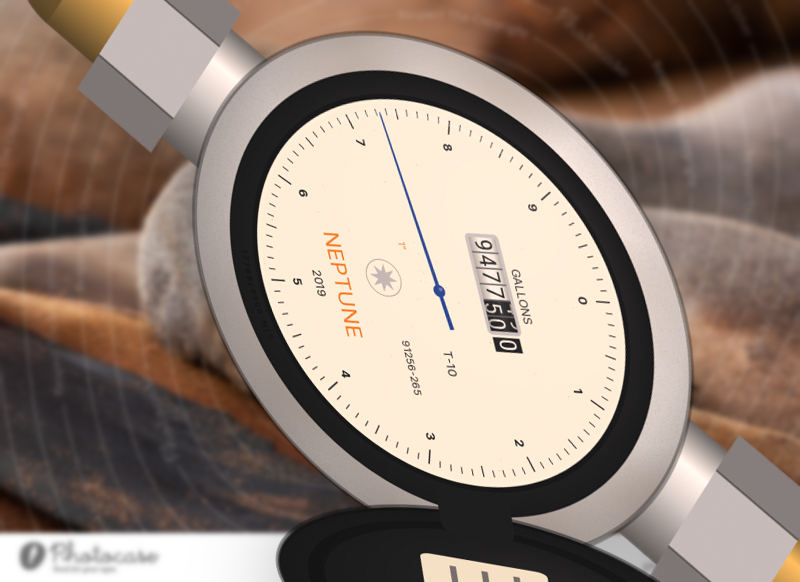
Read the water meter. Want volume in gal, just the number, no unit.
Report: 9477497.3
